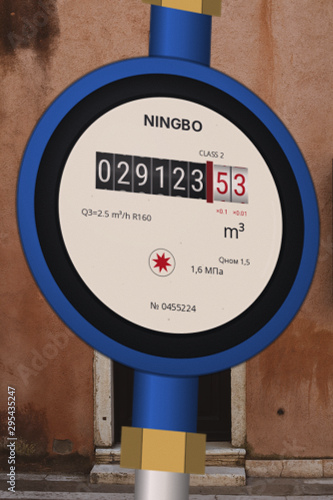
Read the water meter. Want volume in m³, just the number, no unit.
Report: 29123.53
